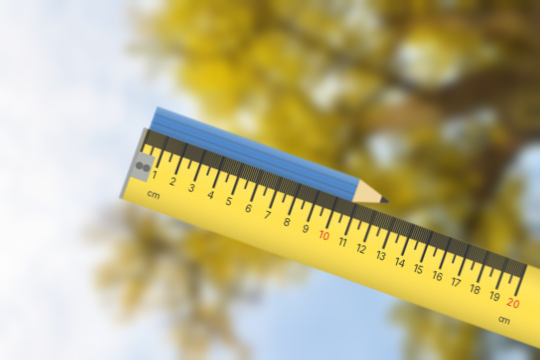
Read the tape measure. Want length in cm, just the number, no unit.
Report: 12.5
